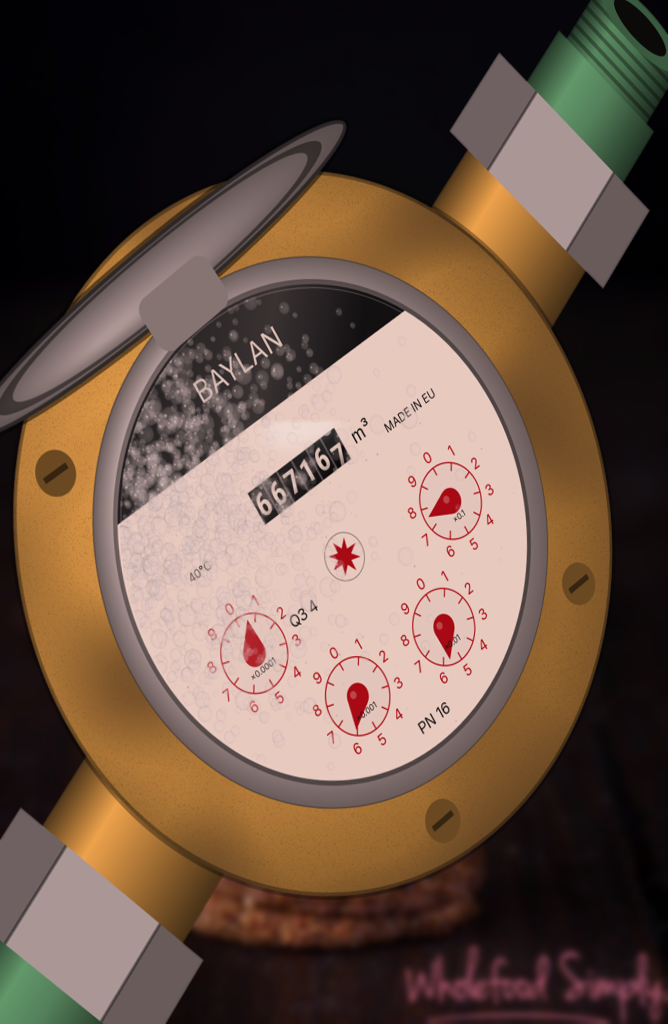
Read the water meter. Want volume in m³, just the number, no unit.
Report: 667166.7560
